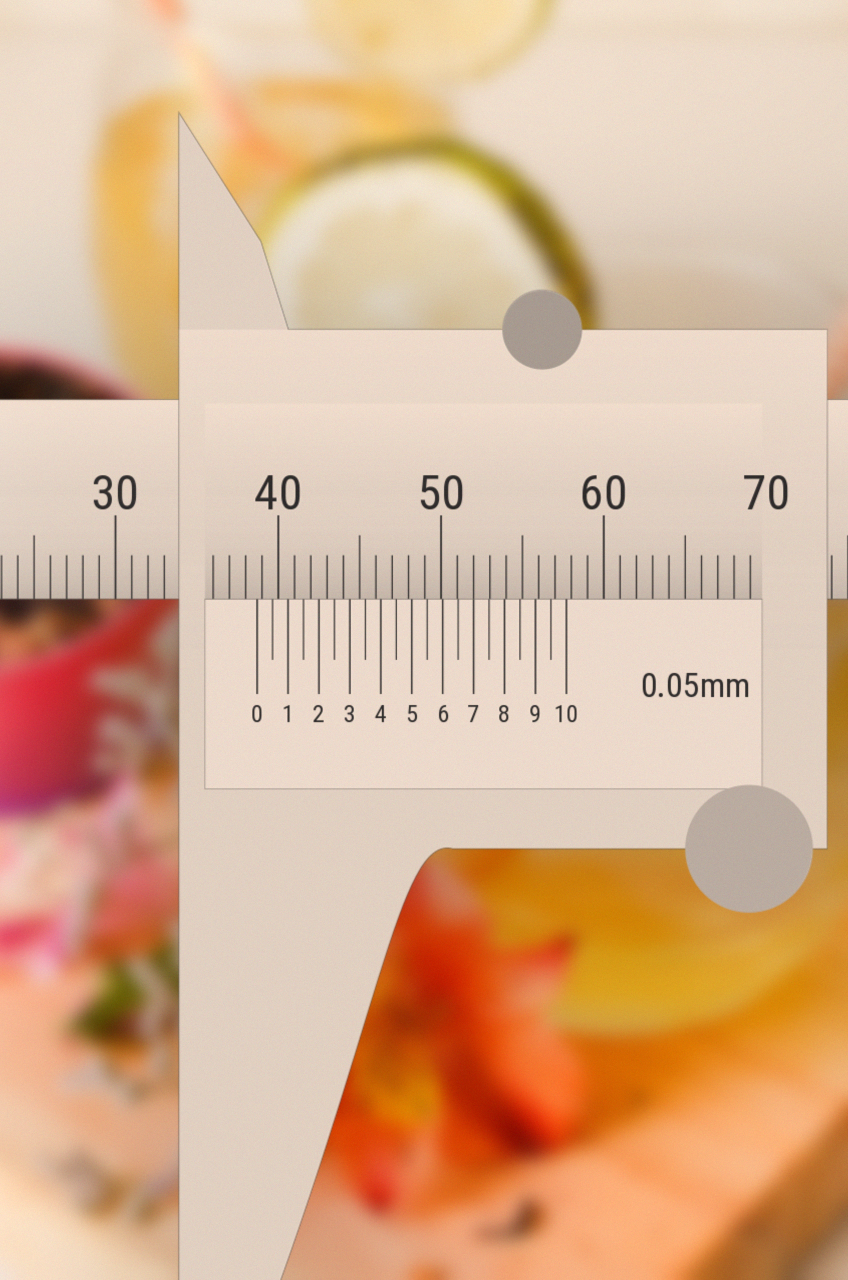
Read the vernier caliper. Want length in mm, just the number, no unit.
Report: 38.7
